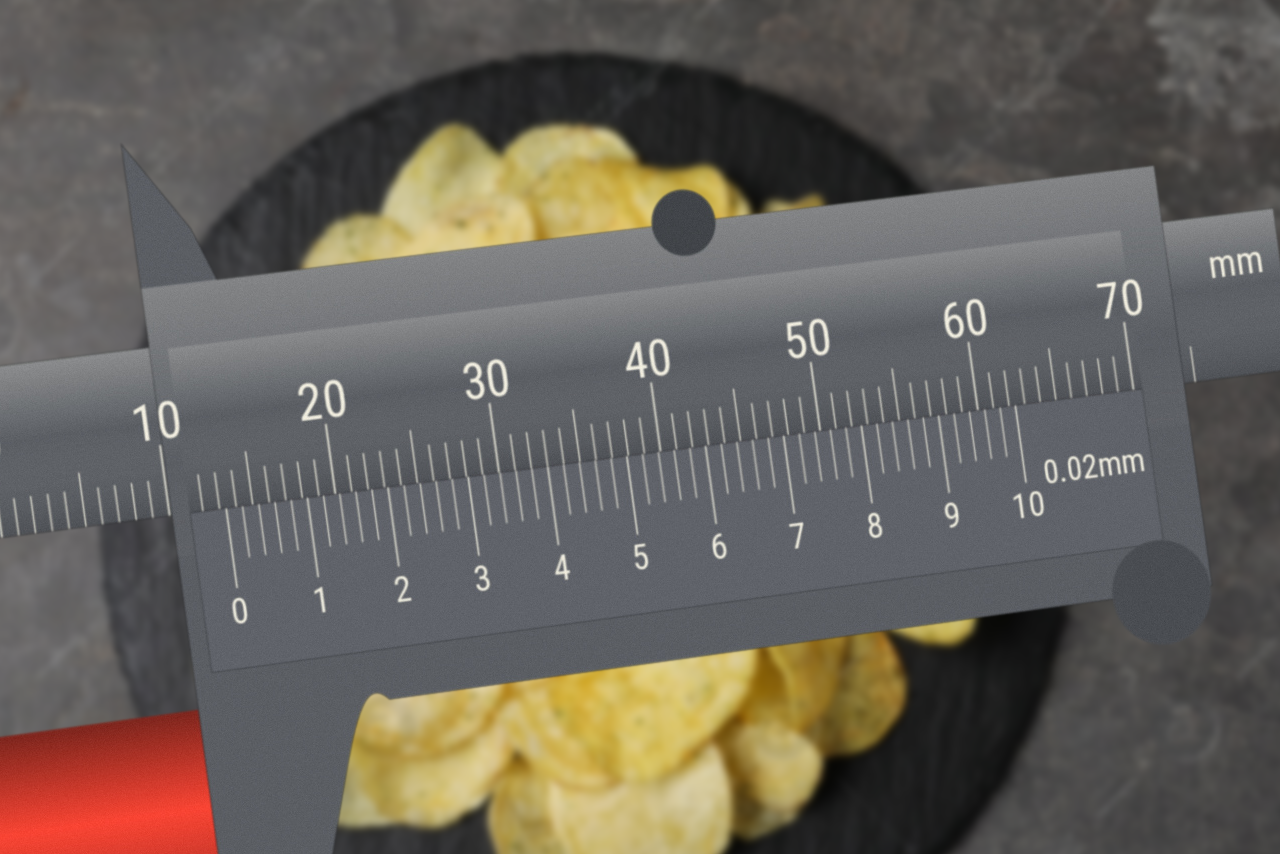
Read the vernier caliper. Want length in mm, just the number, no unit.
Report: 13.4
